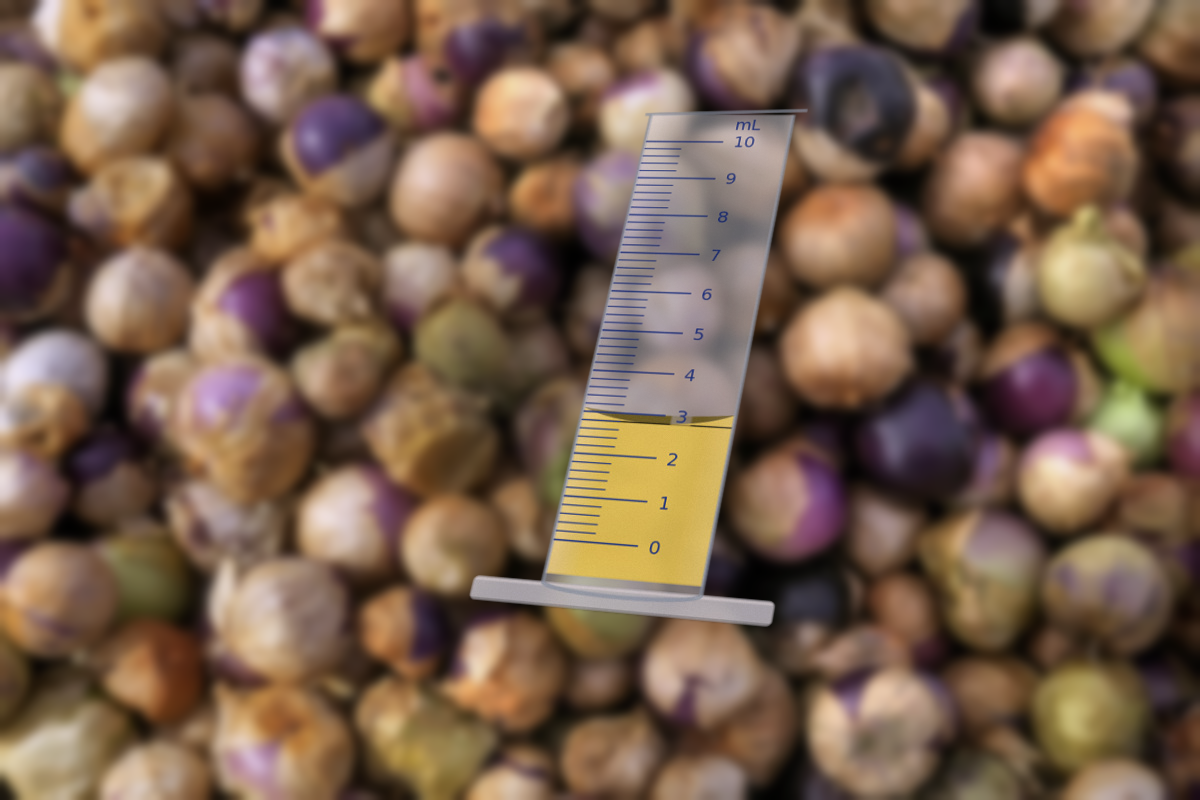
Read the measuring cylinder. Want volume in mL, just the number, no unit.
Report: 2.8
